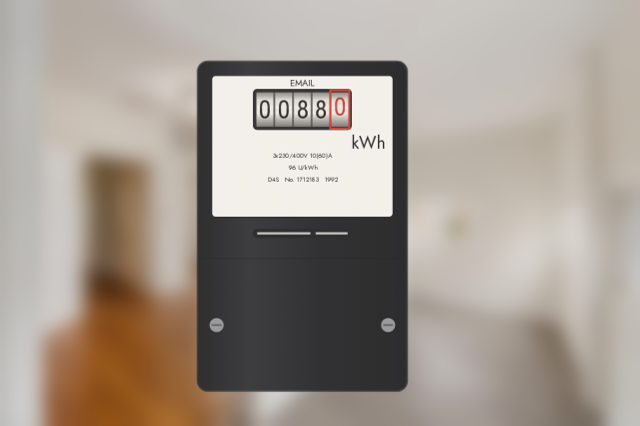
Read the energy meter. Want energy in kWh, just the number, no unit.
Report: 88.0
